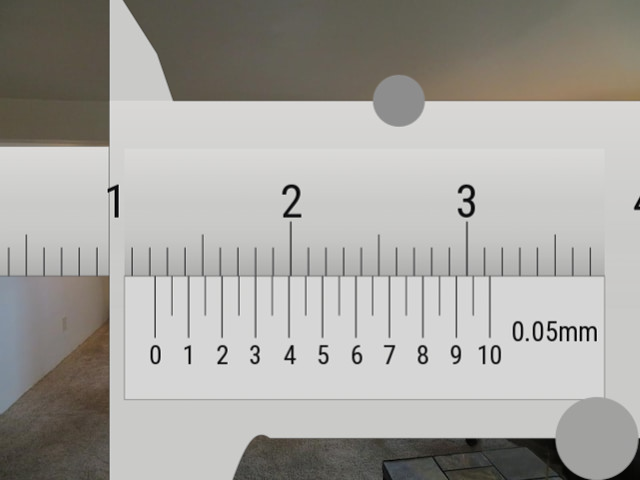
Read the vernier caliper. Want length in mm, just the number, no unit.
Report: 12.3
